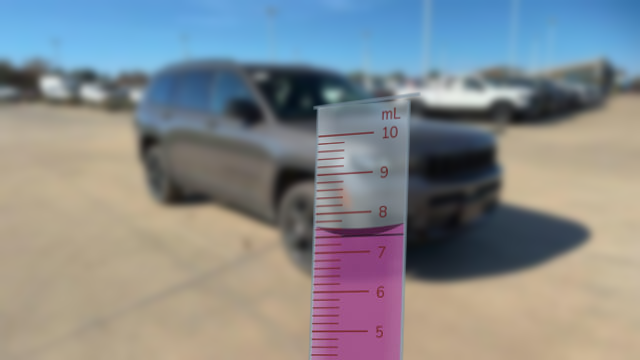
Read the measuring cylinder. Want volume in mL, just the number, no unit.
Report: 7.4
